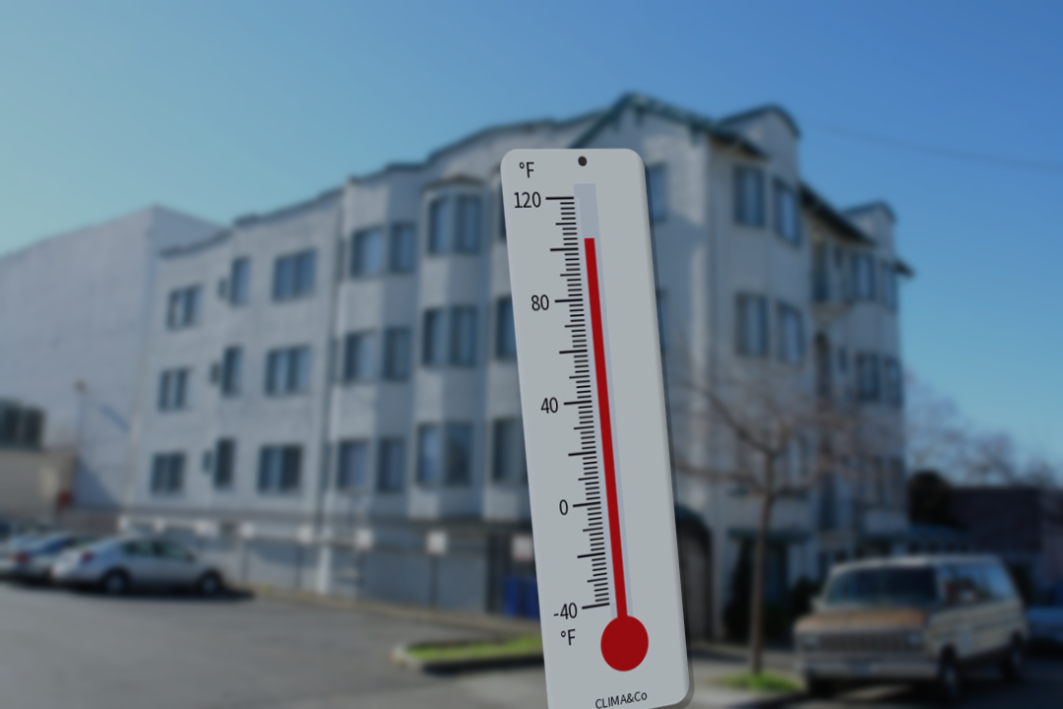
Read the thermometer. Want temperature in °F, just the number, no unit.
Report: 104
